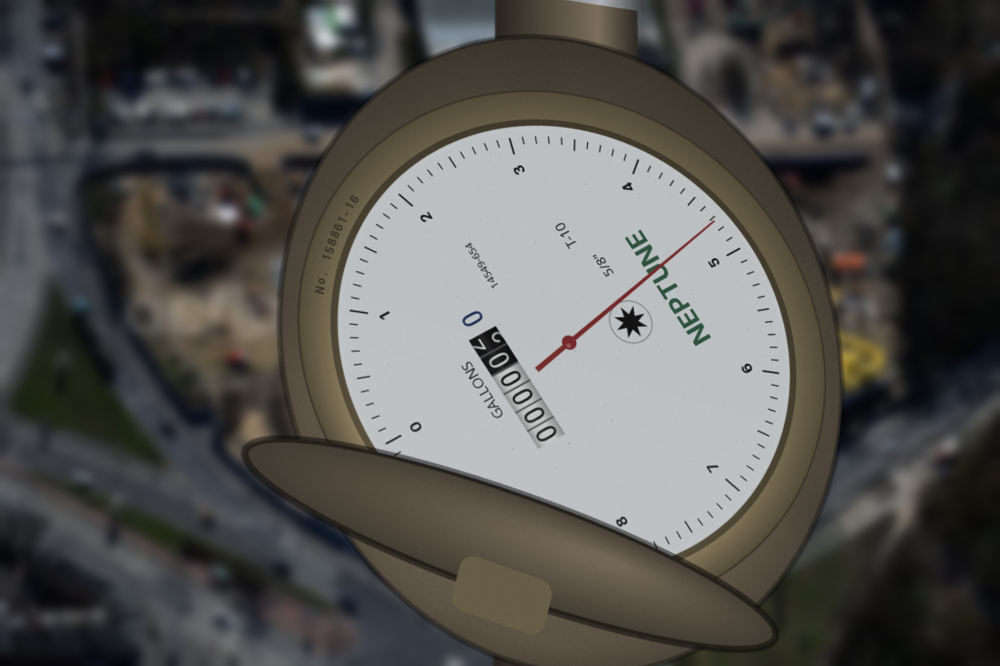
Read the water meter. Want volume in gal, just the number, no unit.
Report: 24.7
